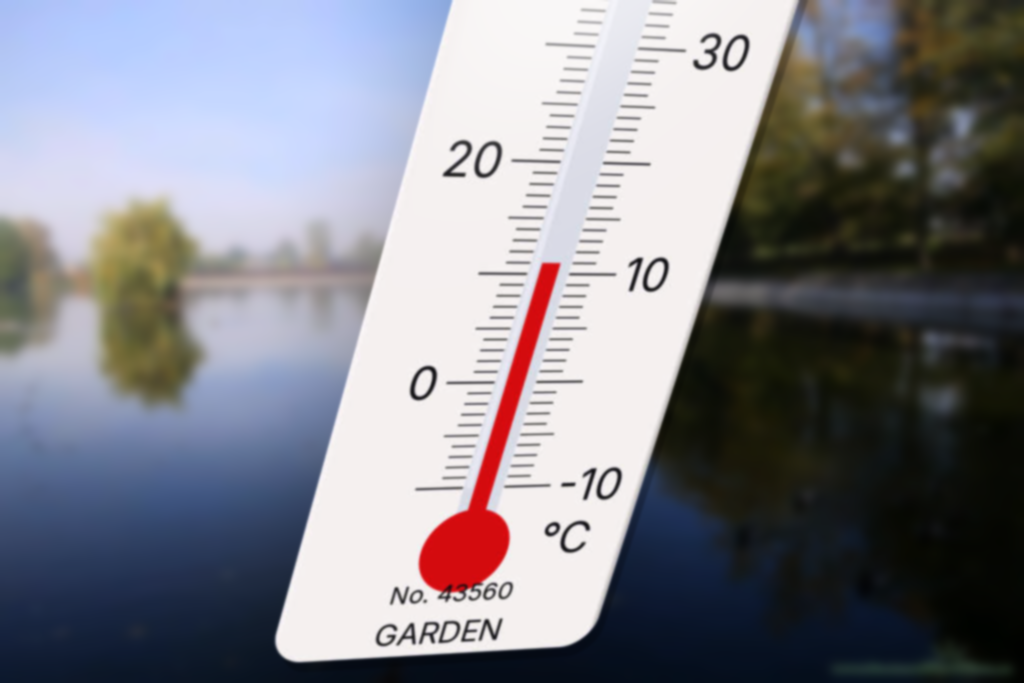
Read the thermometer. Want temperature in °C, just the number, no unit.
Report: 11
